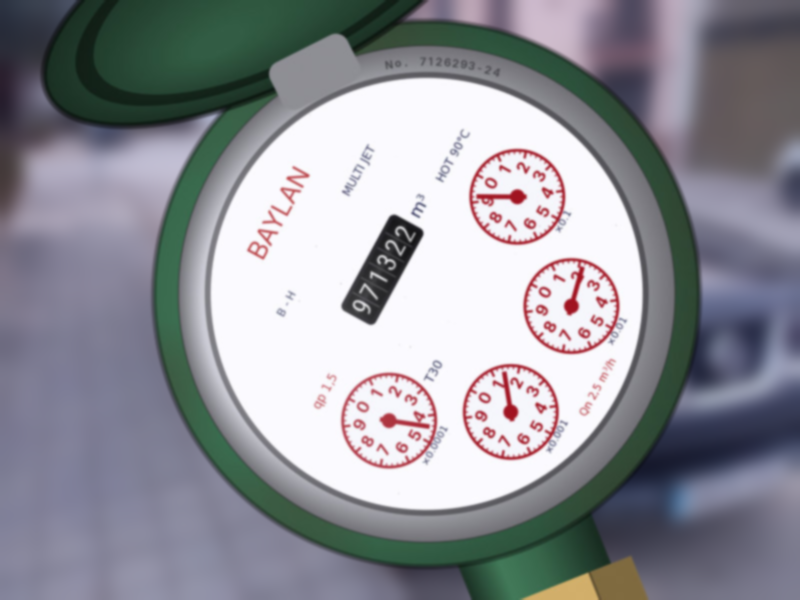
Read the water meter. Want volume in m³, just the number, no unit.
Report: 971321.9214
